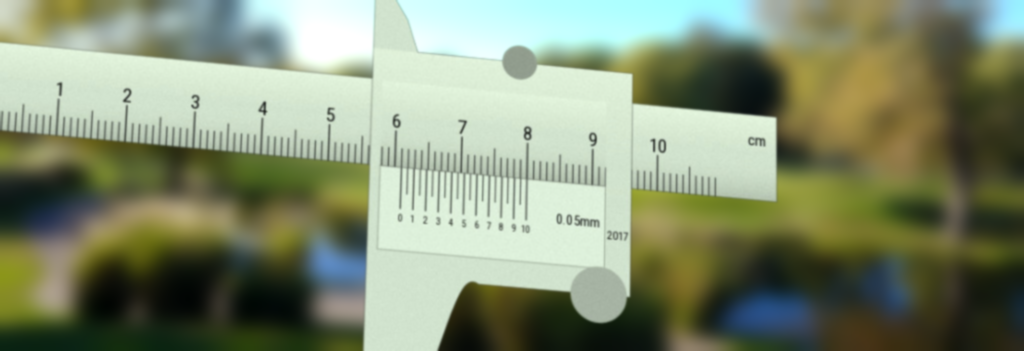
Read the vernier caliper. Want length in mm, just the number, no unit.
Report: 61.0
